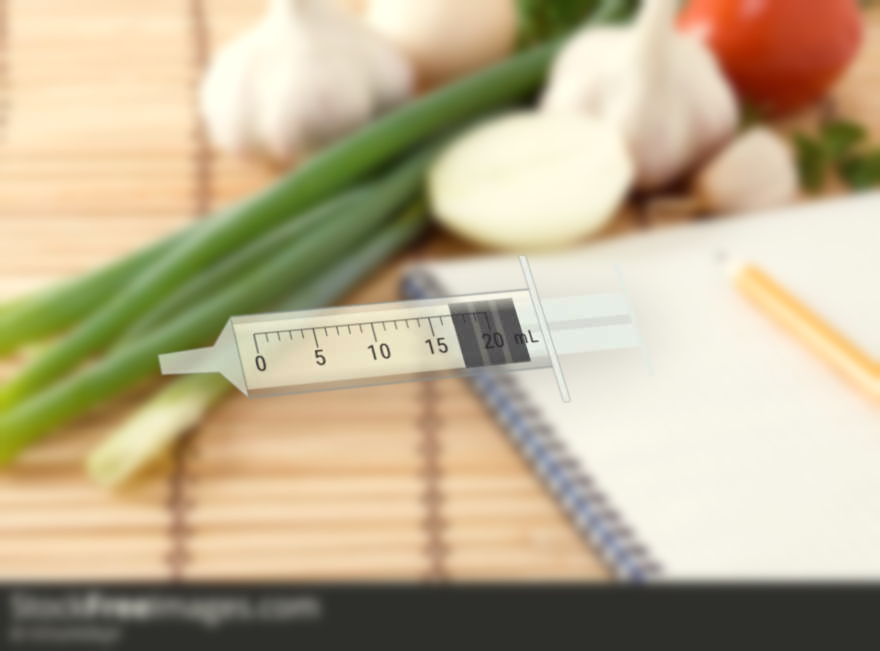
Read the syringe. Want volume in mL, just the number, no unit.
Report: 17
